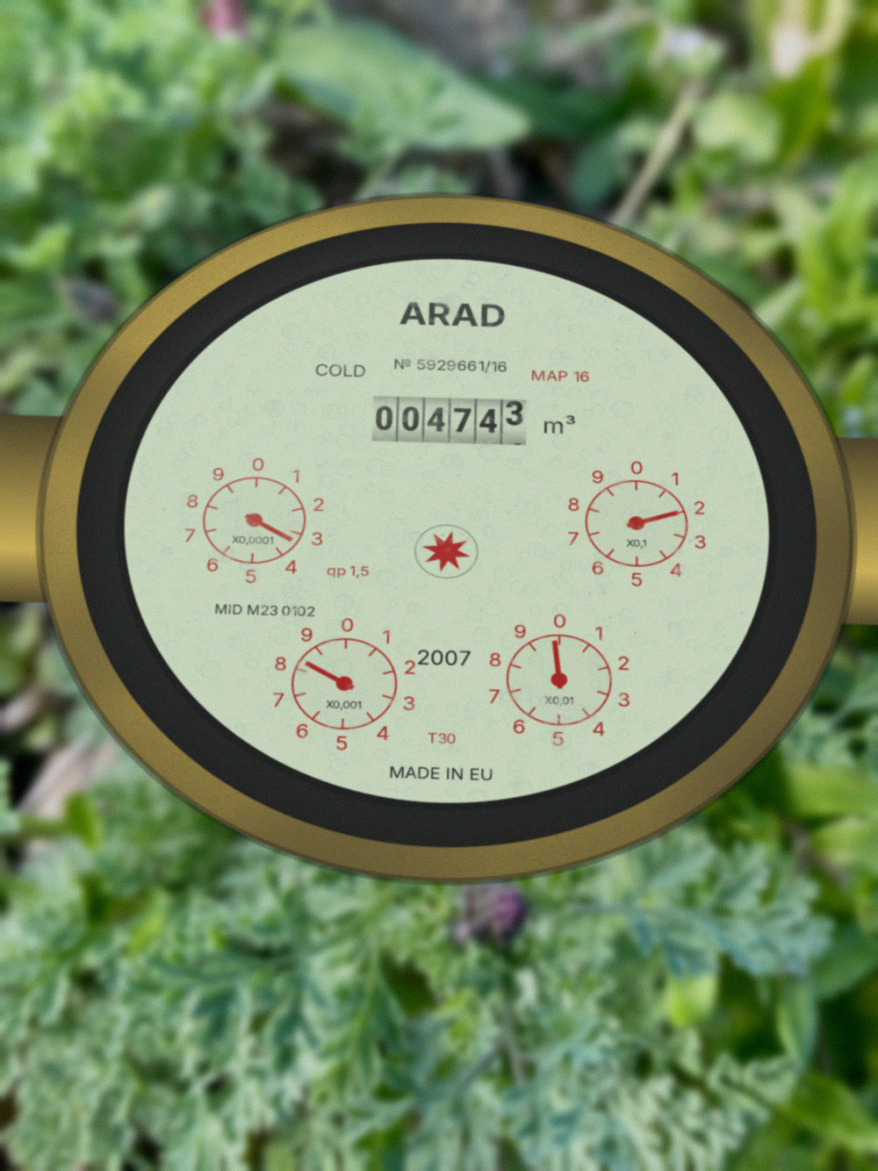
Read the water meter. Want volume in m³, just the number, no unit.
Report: 4743.1983
